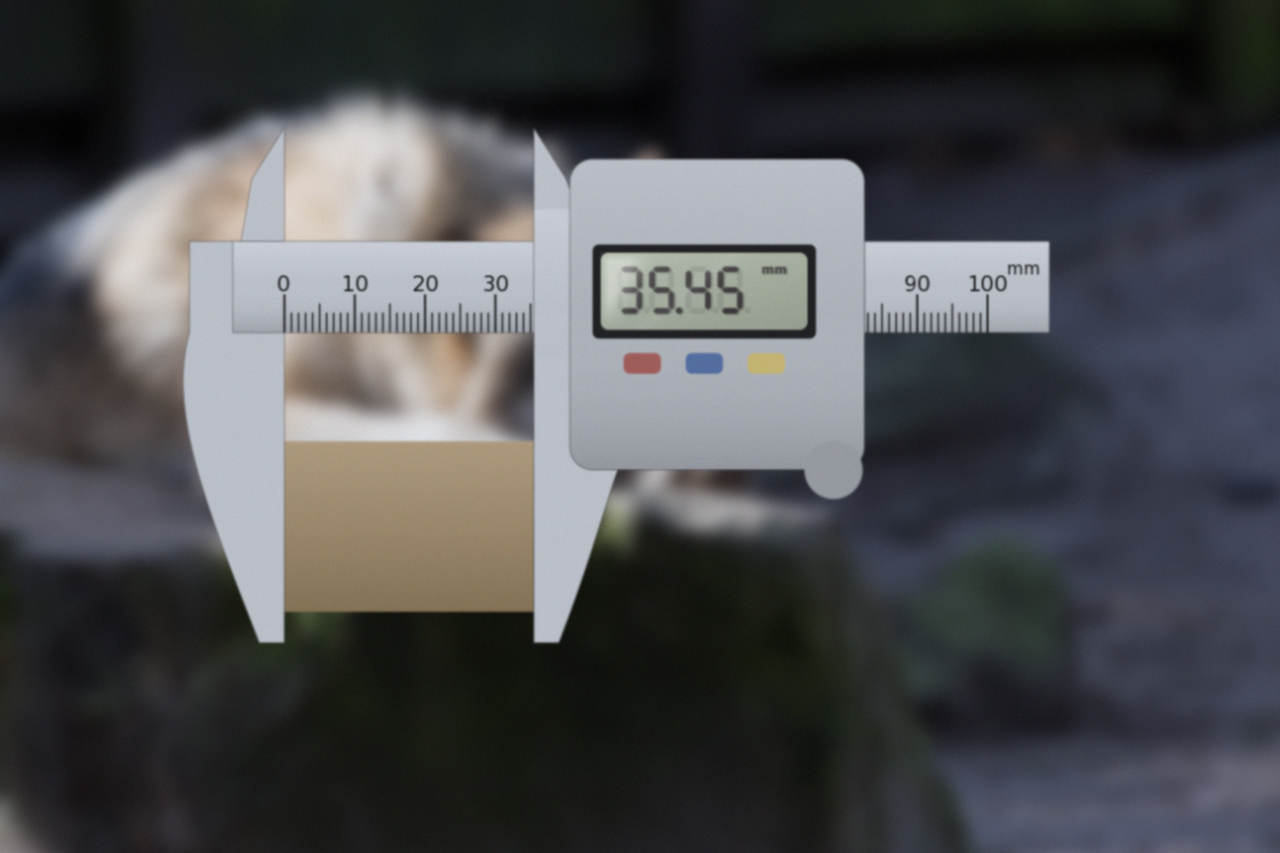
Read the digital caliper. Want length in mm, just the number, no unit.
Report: 35.45
